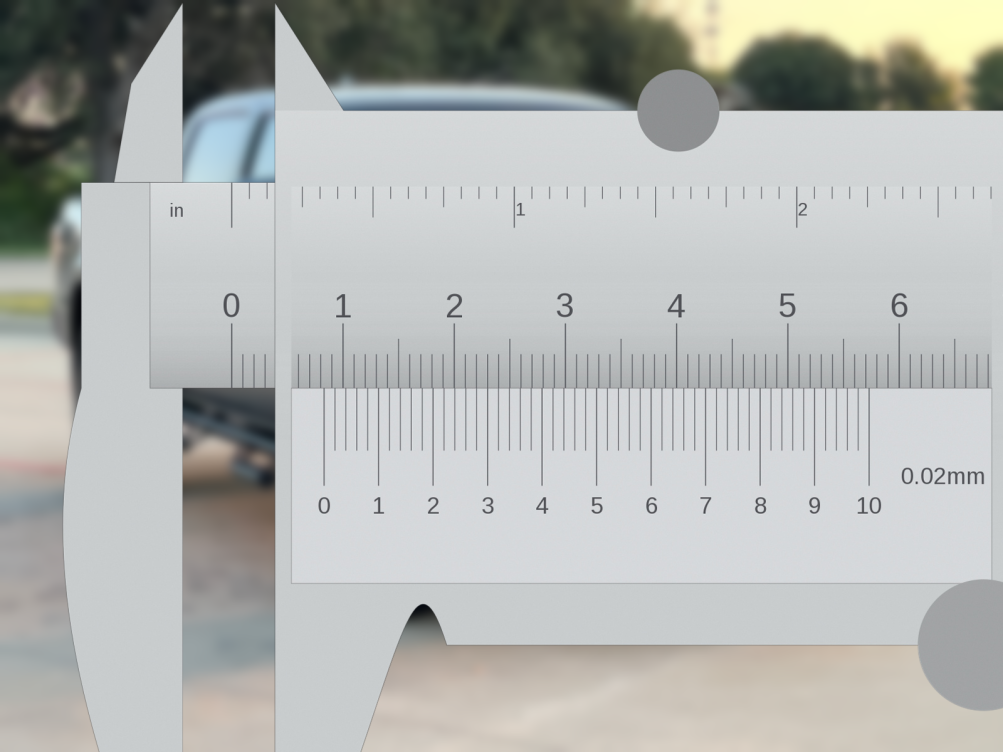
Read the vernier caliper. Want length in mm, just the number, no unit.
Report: 8.3
